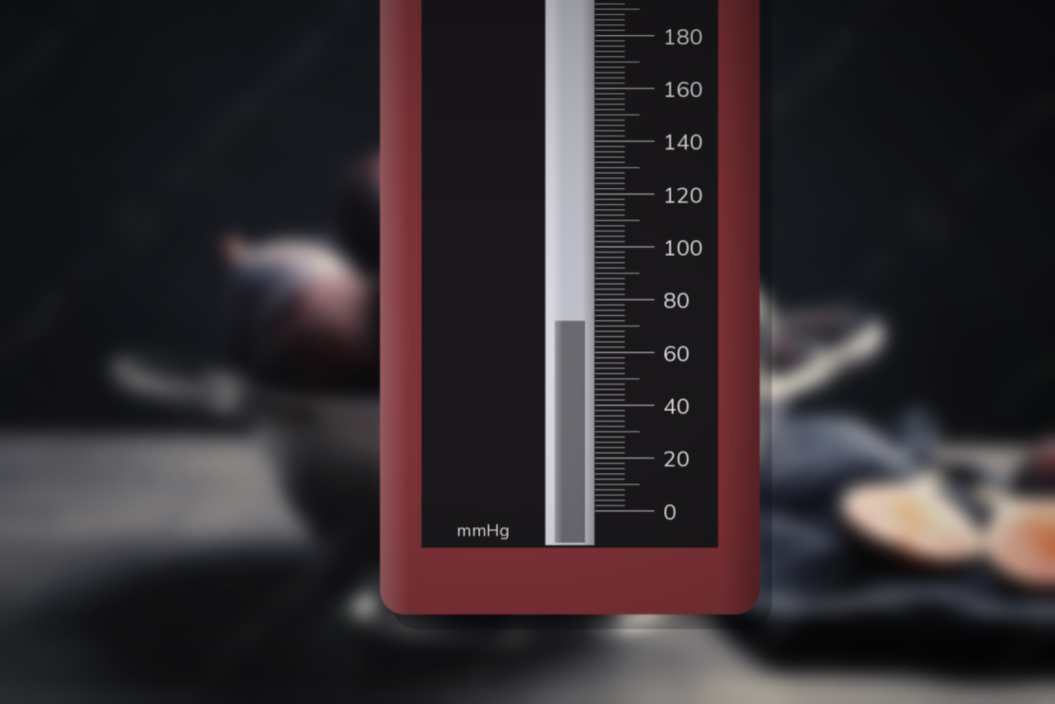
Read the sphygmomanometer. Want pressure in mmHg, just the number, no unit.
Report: 72
